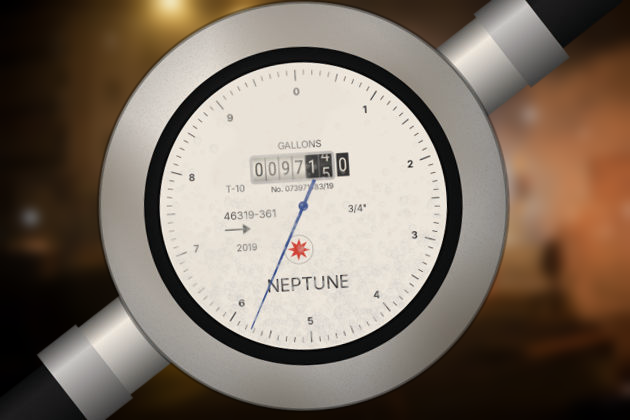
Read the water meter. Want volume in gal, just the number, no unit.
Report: 97145.7
